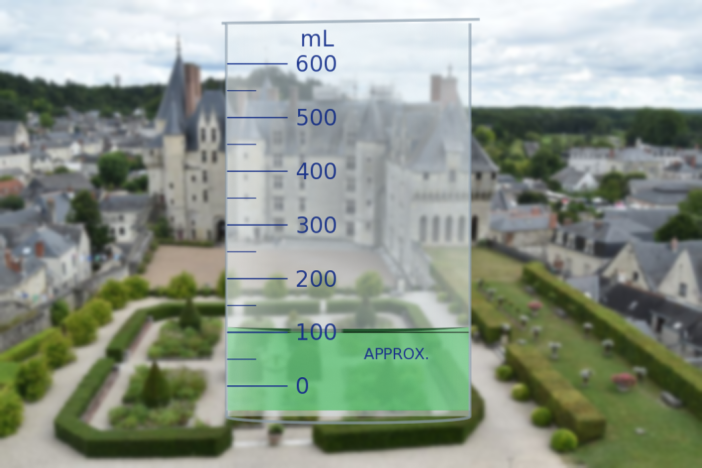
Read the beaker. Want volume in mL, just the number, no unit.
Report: 100
